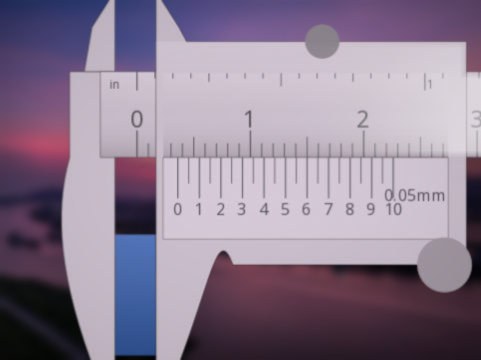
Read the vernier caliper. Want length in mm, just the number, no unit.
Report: 3.6
